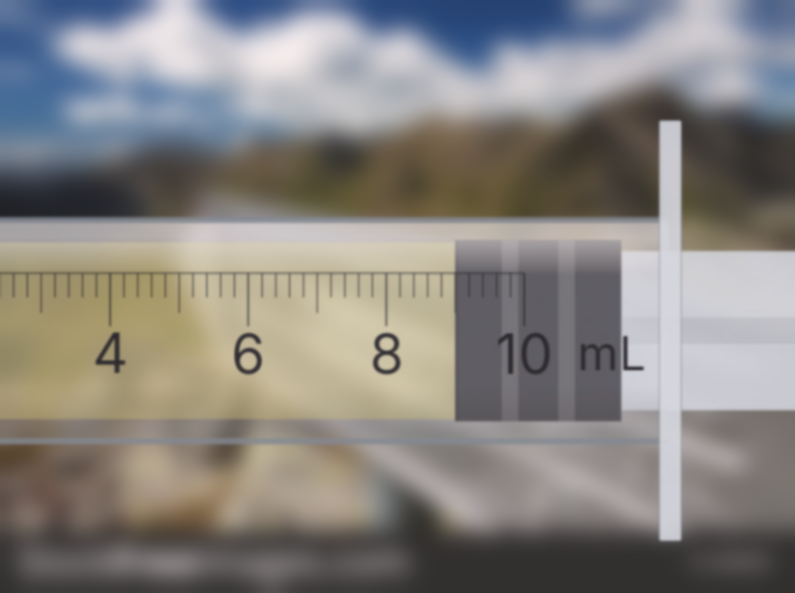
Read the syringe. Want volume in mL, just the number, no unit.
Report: 9
